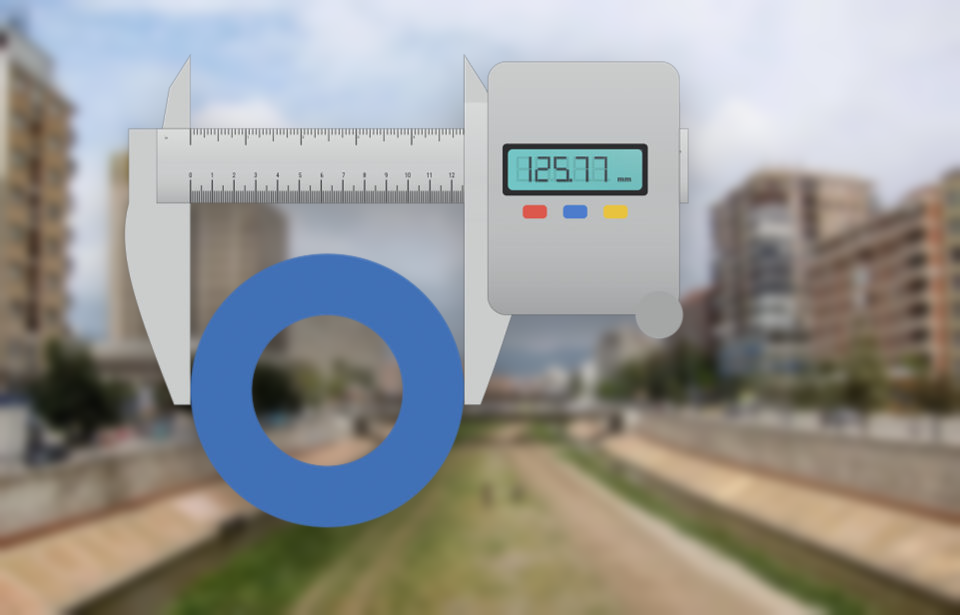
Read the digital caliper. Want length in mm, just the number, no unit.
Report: 125.77
